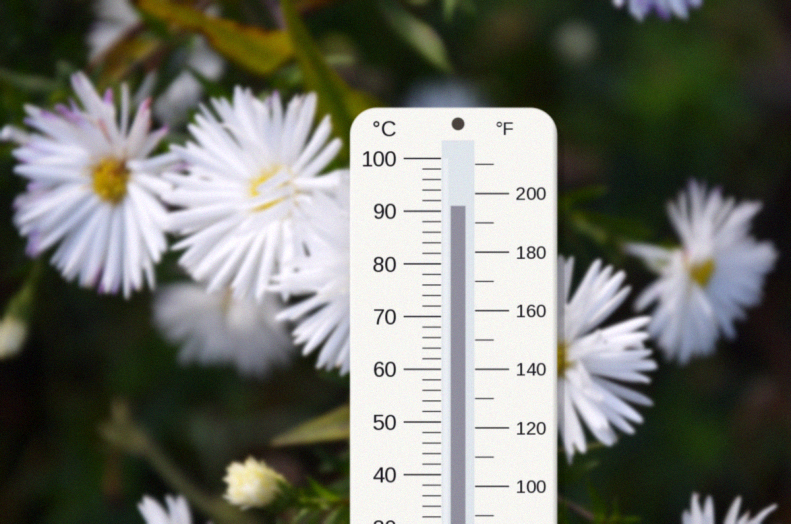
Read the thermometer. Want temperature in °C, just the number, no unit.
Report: 91
